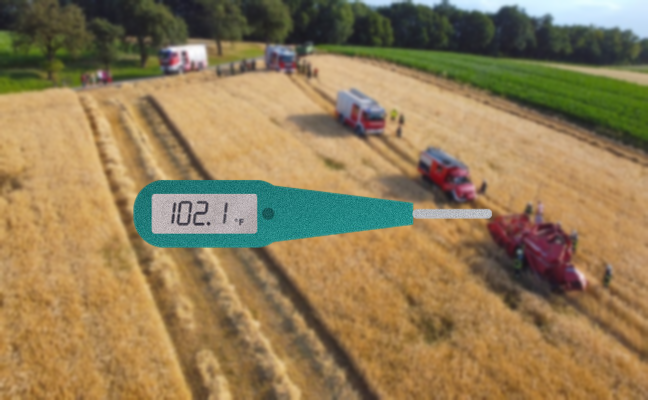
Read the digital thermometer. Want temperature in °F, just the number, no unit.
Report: 102.1
